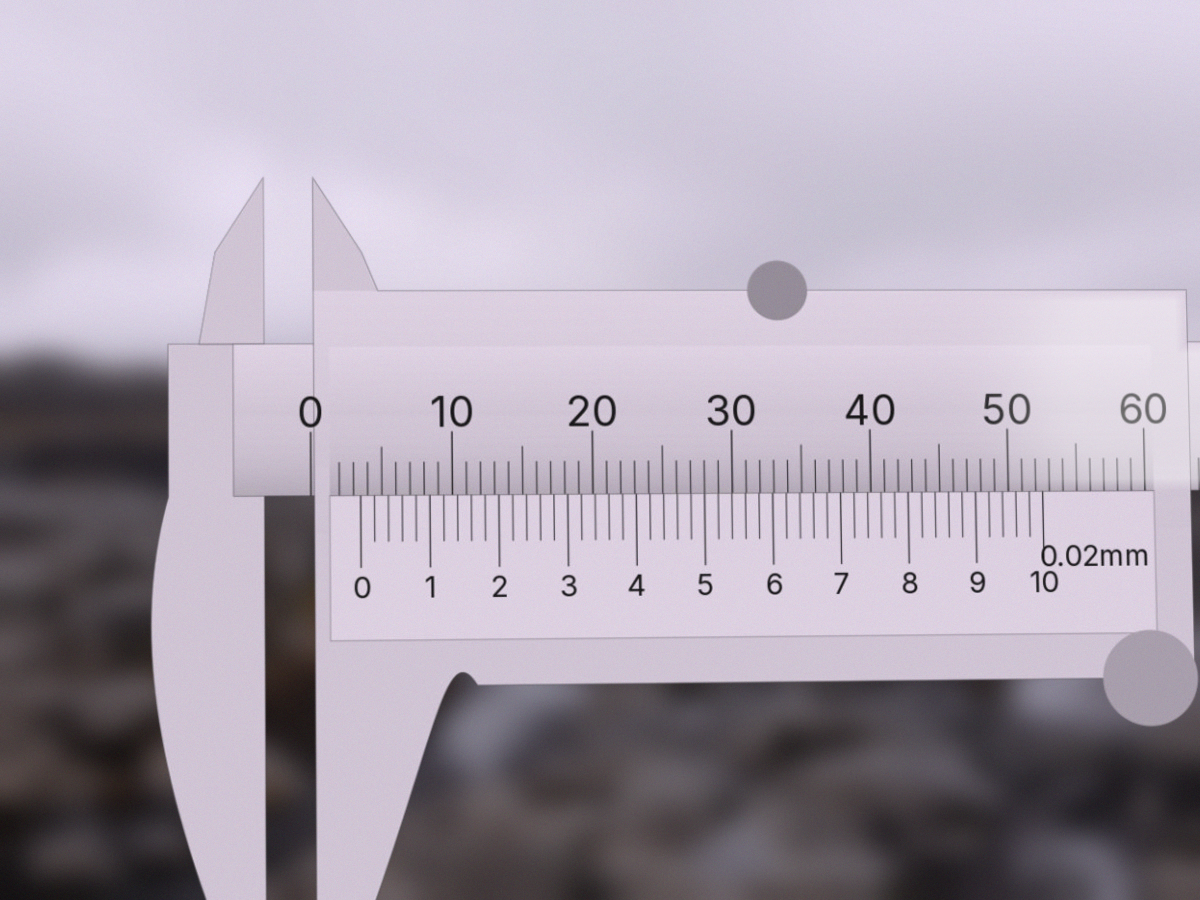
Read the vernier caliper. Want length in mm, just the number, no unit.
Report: 3.5
